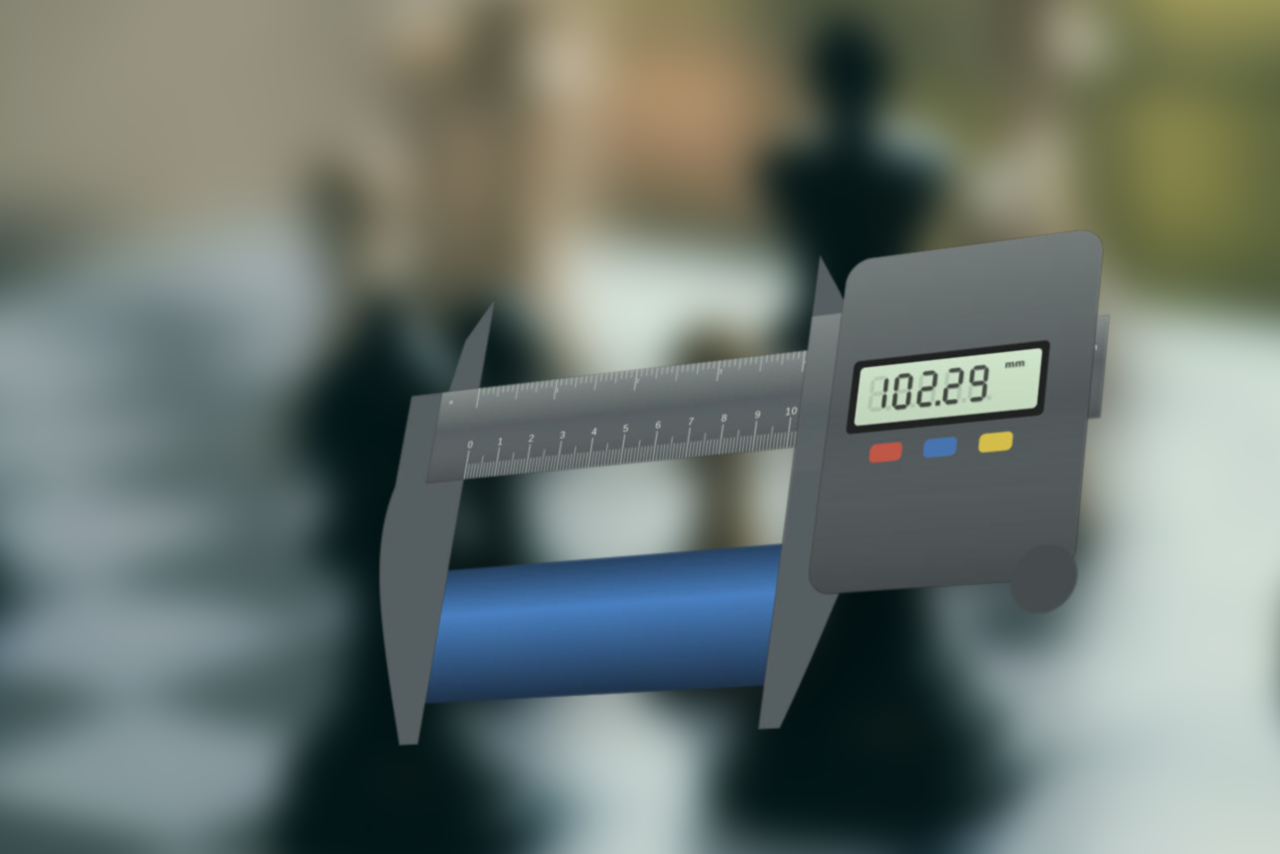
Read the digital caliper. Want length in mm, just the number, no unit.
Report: 102.29
